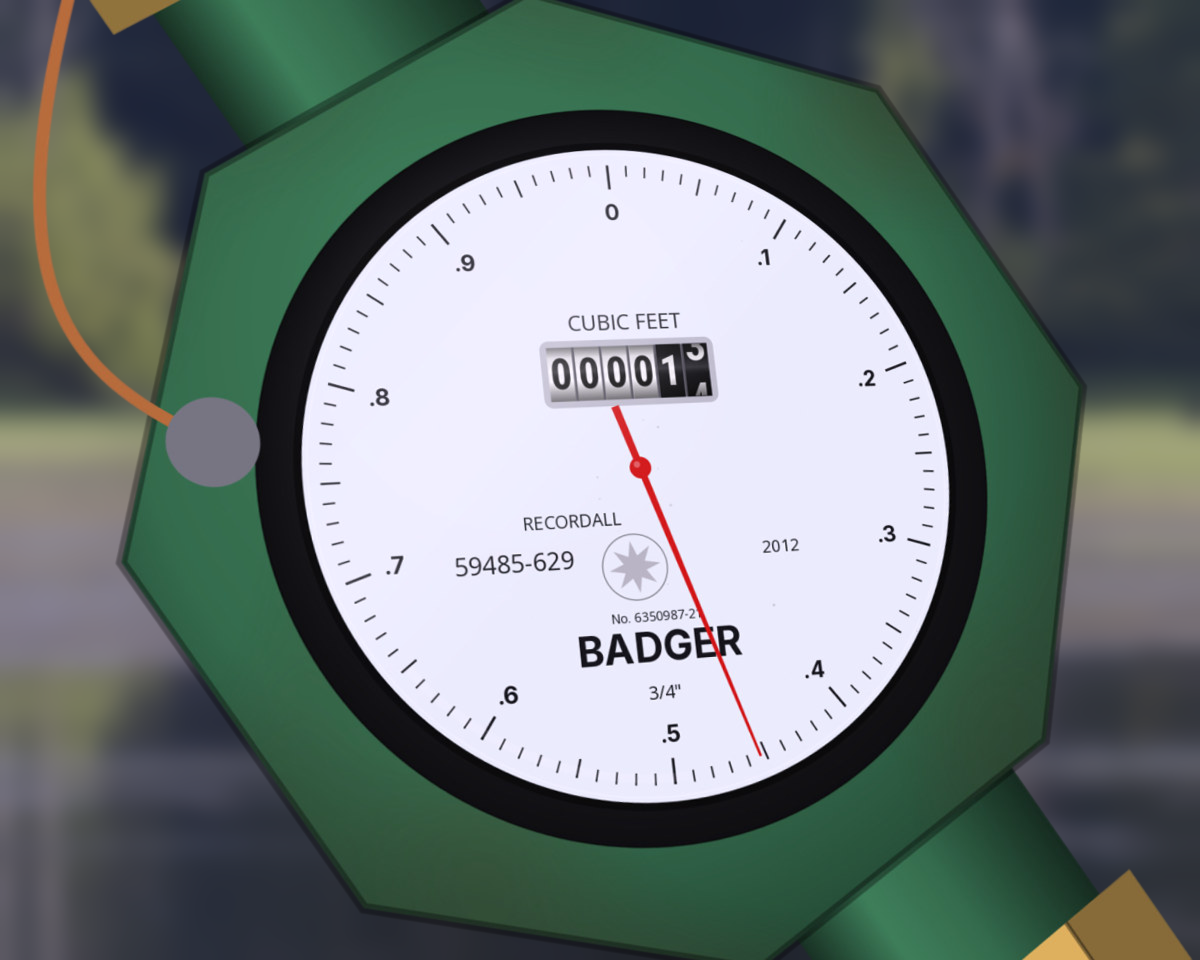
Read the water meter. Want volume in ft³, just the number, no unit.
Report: 13.45
